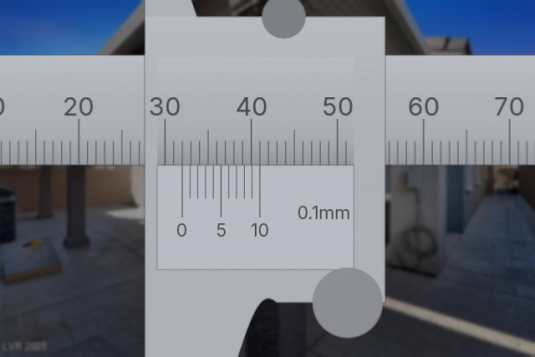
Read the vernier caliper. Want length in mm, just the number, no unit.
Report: 32.0
